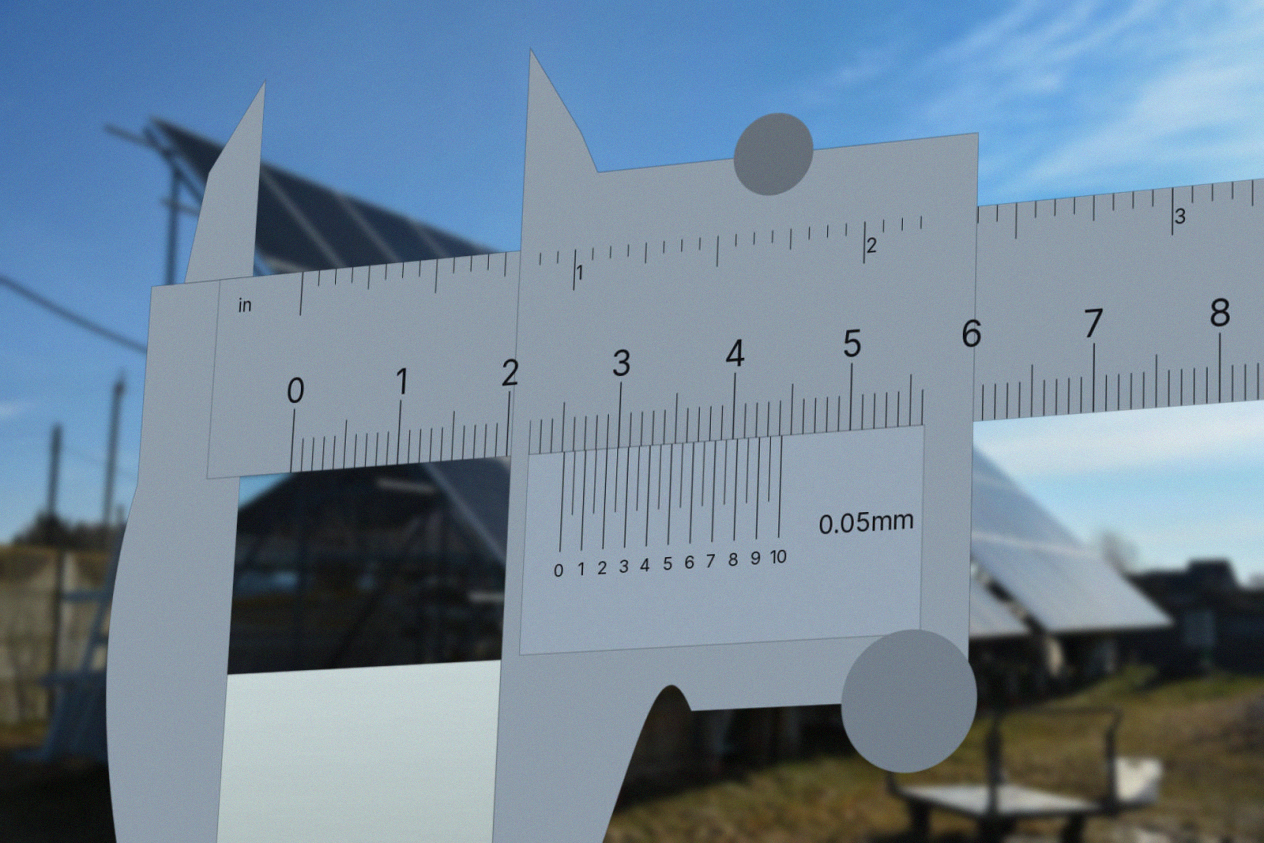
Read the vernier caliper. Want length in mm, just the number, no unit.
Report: 25.2
